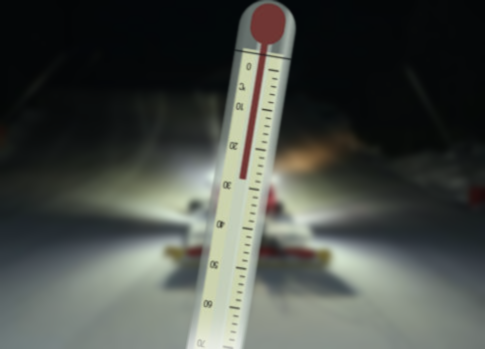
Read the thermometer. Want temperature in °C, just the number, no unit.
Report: 28
